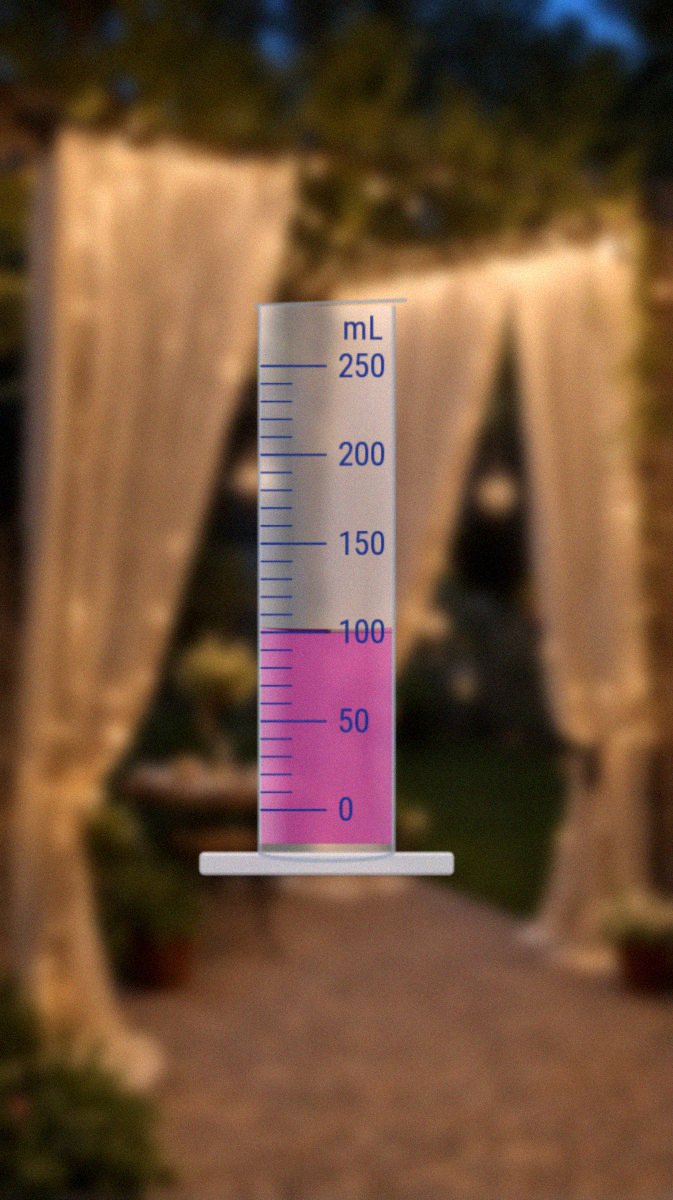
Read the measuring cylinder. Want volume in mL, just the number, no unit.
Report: 100
